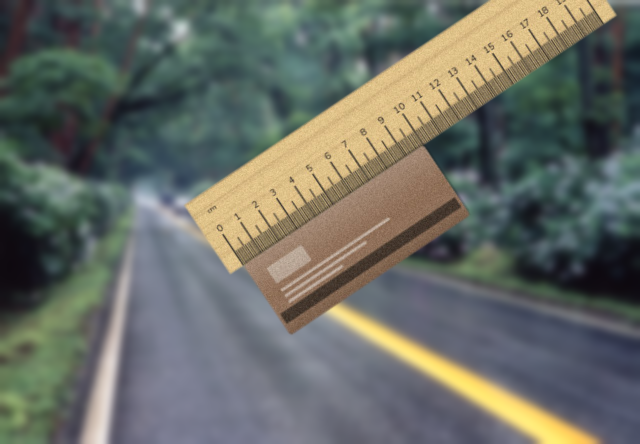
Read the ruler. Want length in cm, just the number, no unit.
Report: 10
